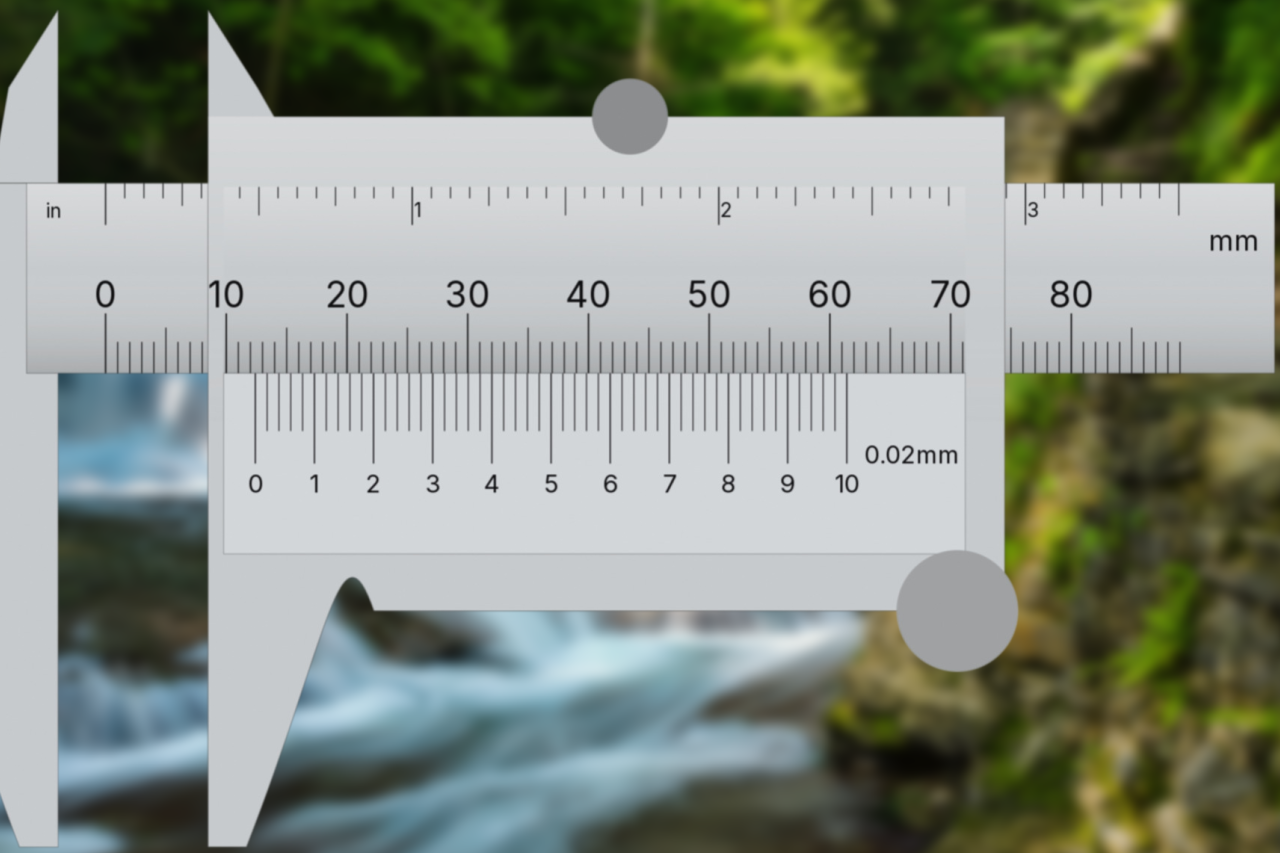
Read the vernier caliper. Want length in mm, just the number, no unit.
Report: 12.4
